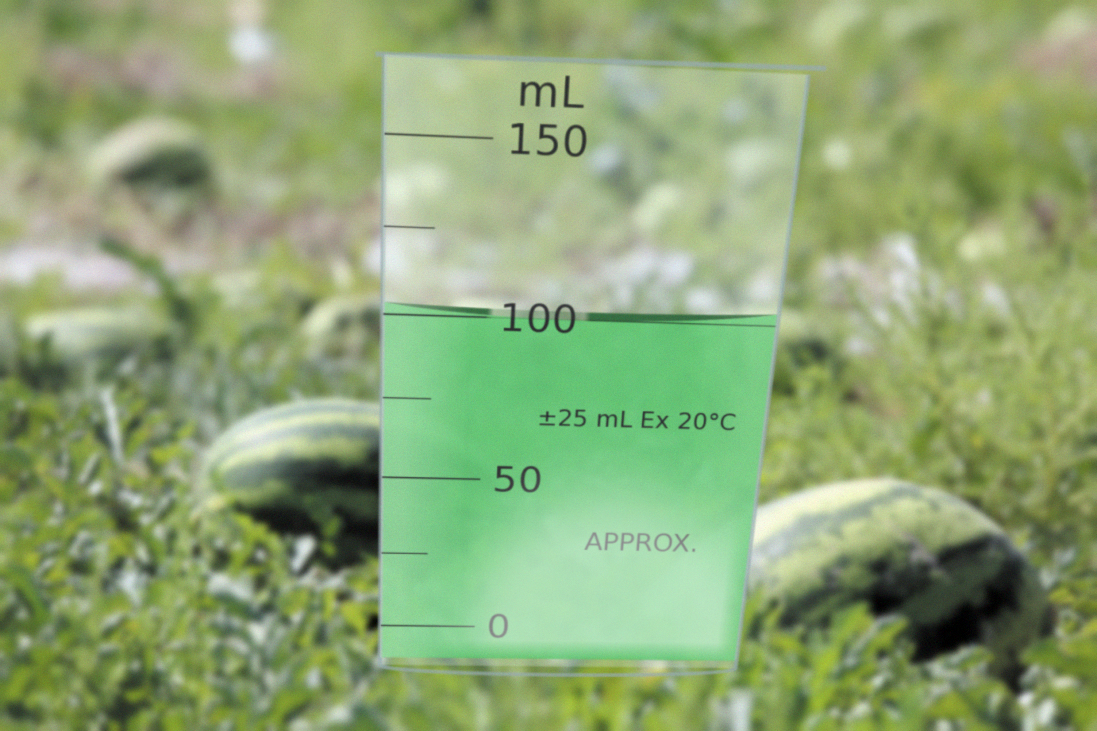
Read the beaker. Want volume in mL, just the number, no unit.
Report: 100
